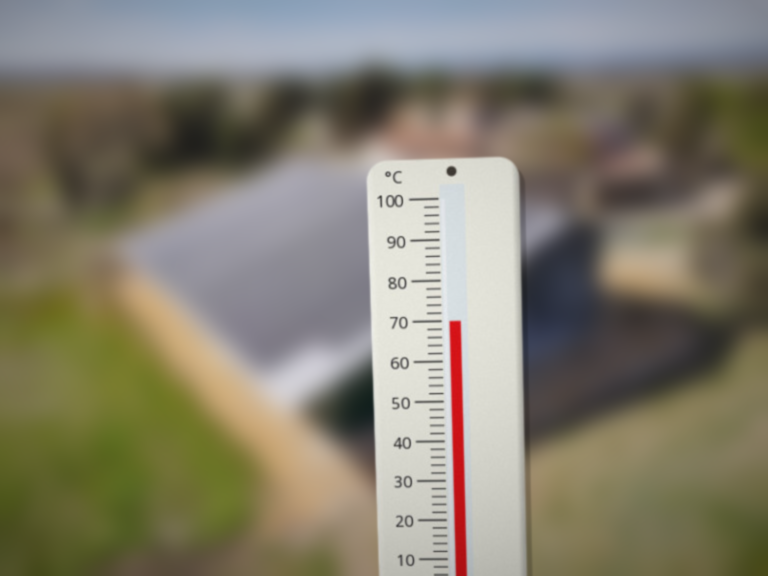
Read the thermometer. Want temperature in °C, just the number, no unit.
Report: 70
